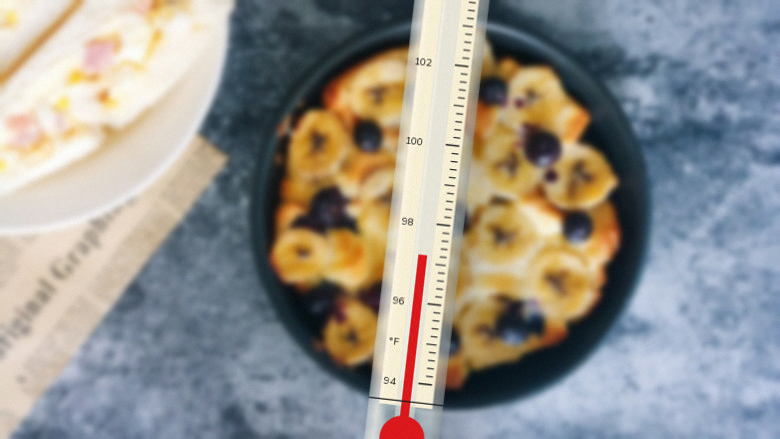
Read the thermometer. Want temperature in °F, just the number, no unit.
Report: 97.2
